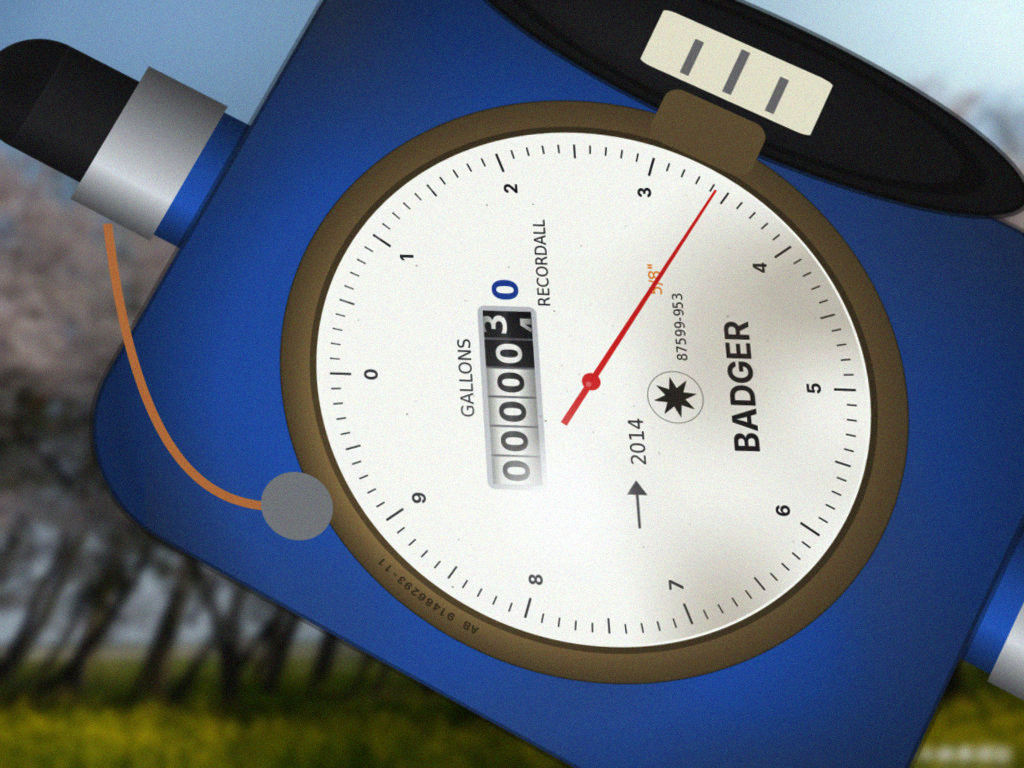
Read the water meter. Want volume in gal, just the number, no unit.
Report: 33.4
